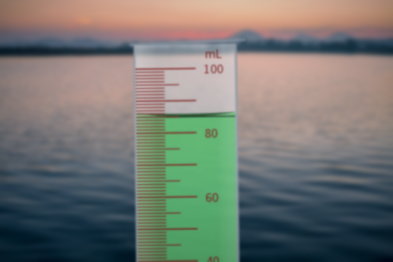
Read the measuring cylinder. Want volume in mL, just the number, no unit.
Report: 85
